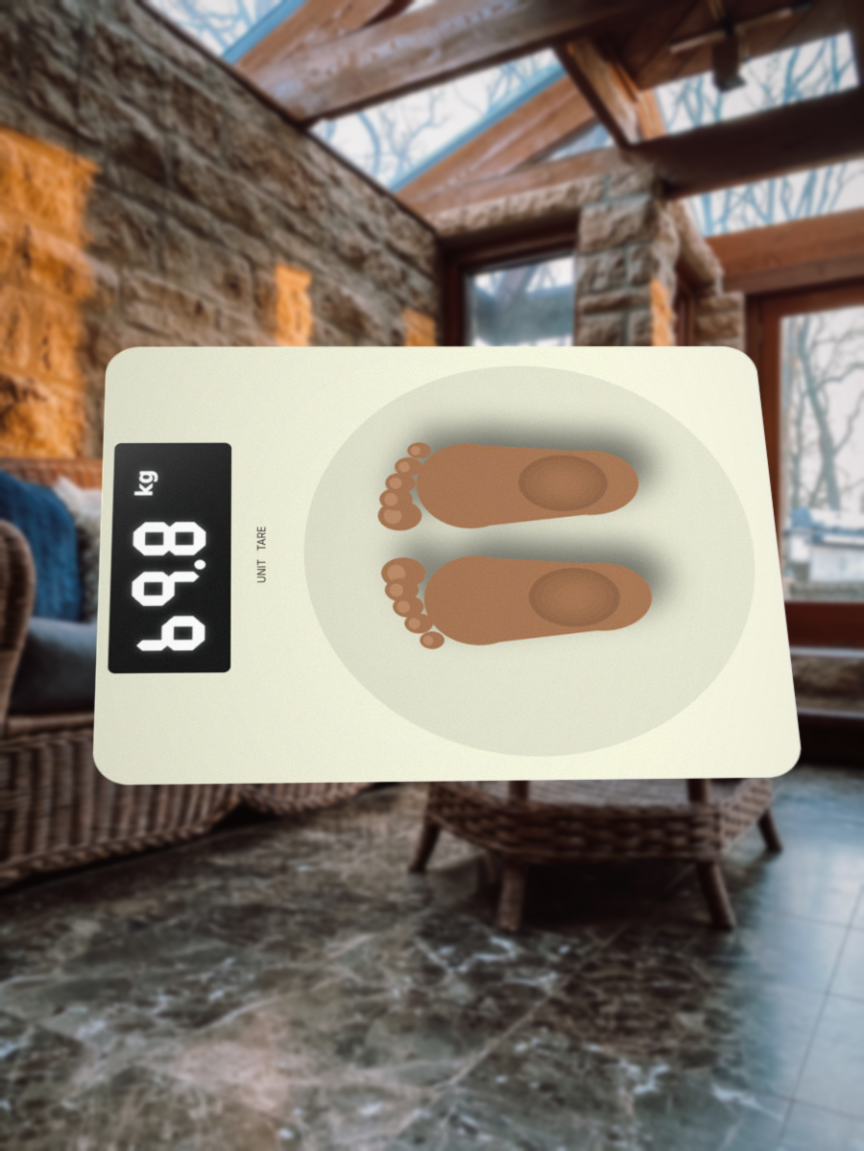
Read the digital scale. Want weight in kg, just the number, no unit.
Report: 69.8
